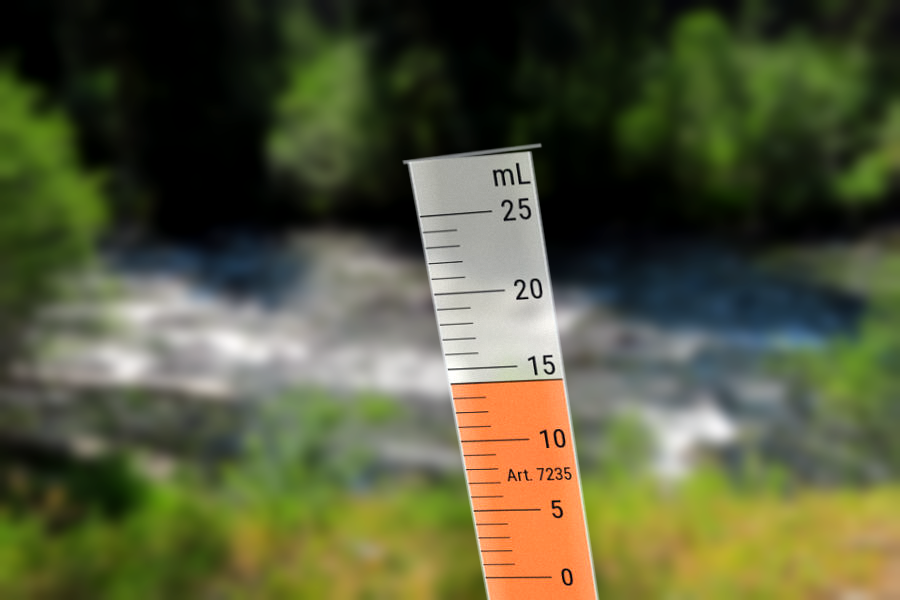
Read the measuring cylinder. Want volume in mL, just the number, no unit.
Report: 14
